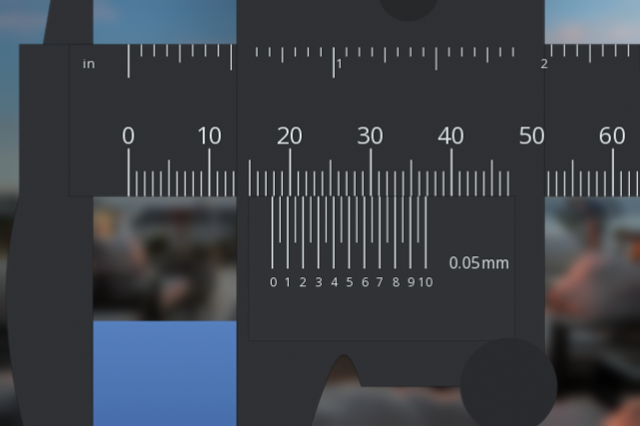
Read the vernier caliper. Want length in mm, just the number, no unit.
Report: 17.8
